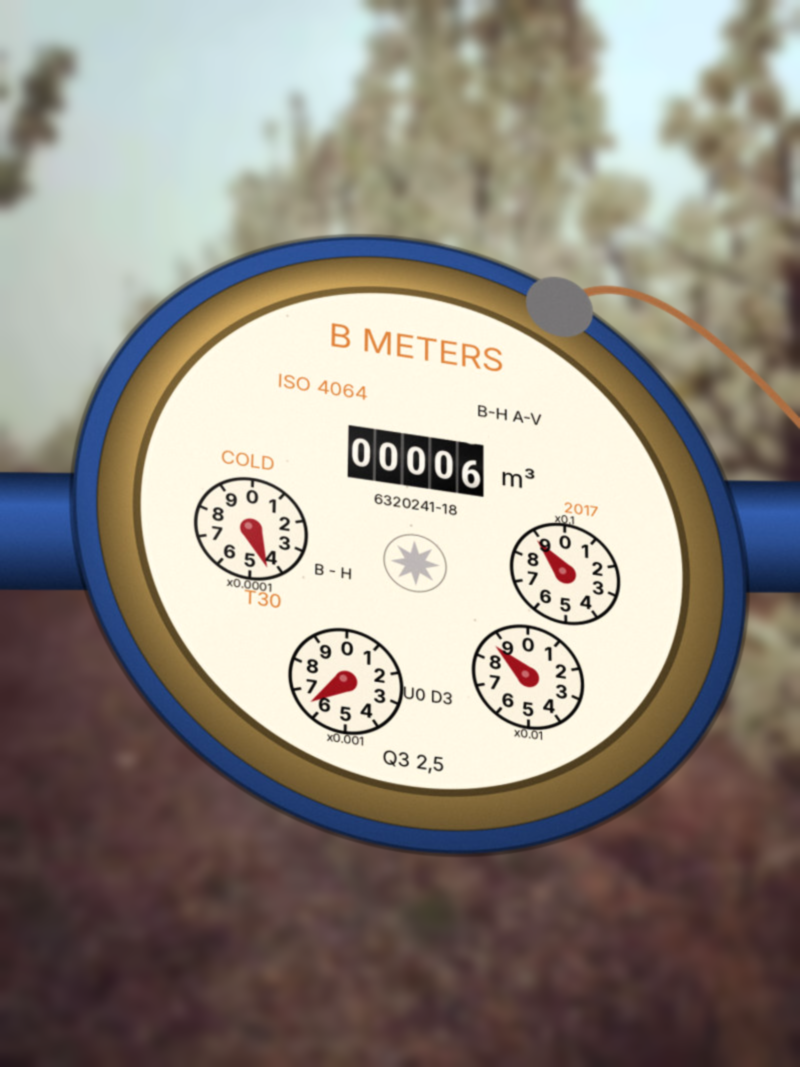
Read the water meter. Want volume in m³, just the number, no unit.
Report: 5.8864
